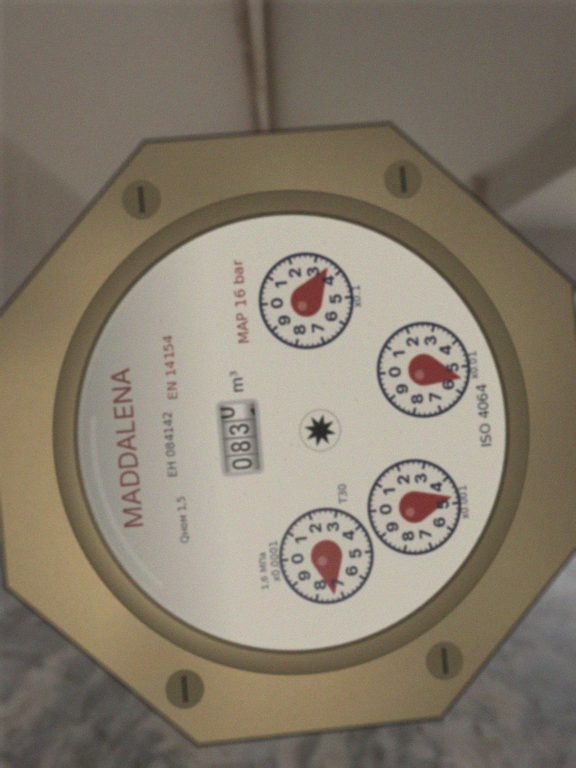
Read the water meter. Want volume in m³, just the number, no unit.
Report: 830.3547
